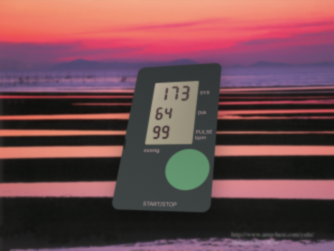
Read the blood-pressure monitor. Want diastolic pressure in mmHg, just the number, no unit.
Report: 64
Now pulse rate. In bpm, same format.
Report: 99
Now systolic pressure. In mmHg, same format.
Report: 173
